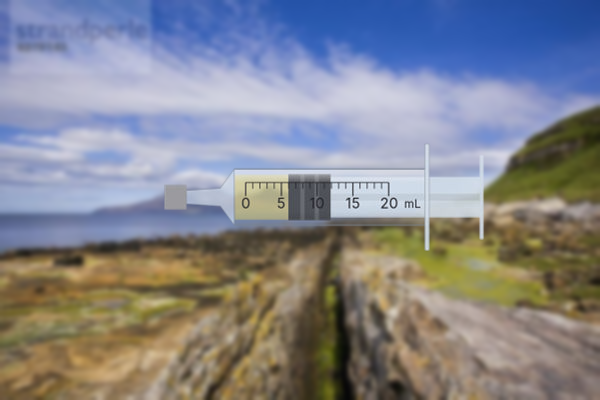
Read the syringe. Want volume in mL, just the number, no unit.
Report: 6
